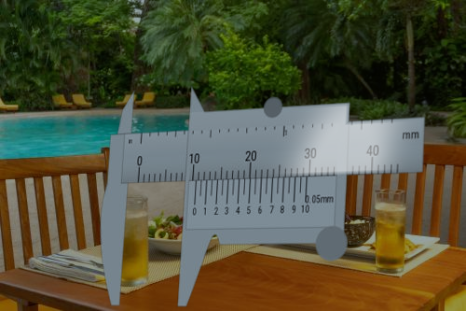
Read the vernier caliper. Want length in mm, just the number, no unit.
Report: 10.6
